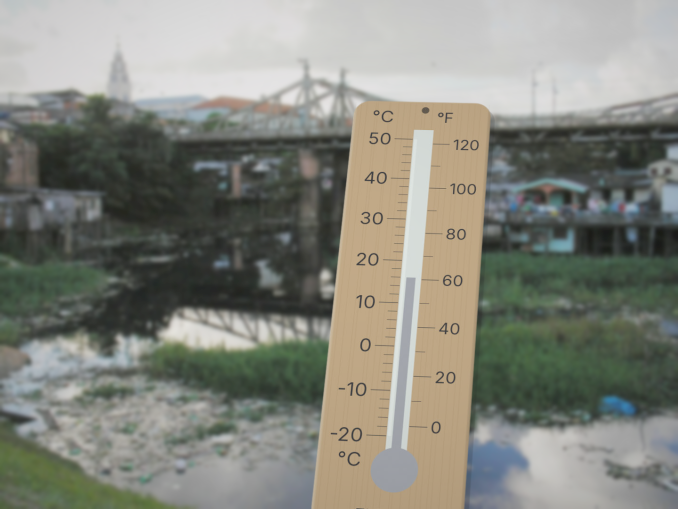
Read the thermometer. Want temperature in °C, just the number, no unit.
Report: 16
